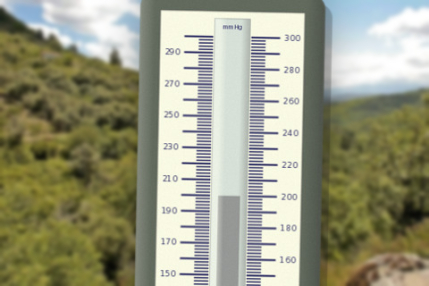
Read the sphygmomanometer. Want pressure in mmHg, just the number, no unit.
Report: 200
